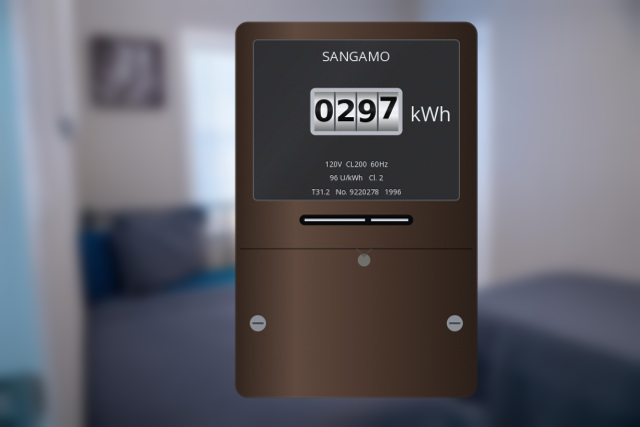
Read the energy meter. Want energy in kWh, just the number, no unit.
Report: 297
